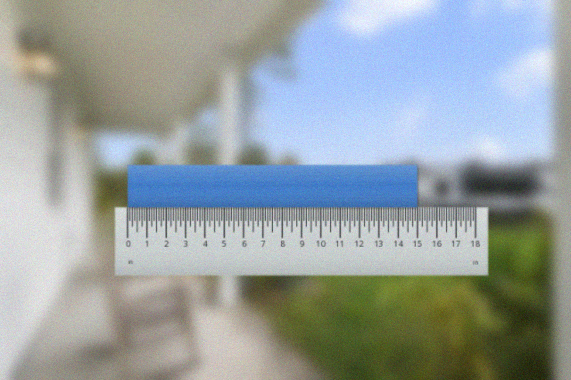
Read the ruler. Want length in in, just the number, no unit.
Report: 15
